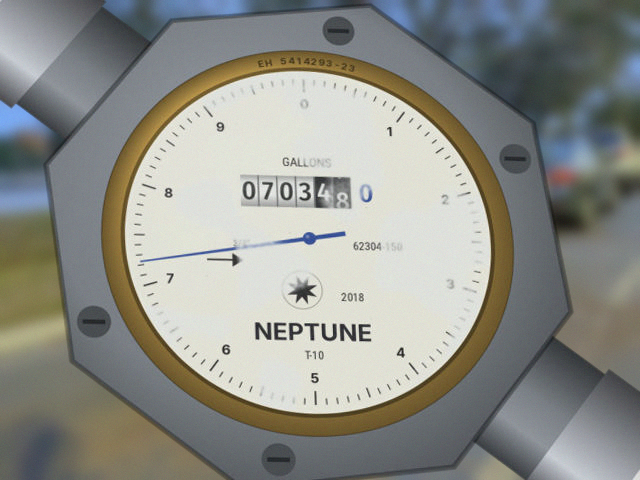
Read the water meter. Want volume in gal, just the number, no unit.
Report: 703477.2
